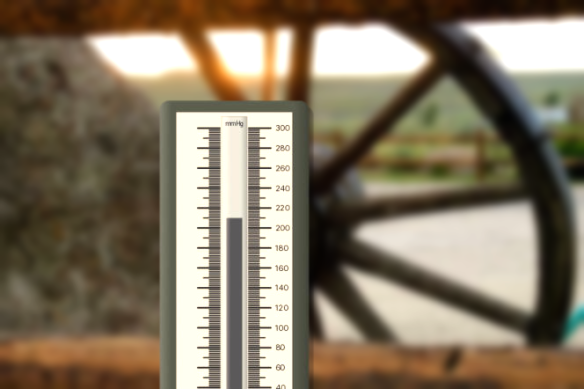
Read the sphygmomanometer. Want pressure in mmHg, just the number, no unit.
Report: 210
